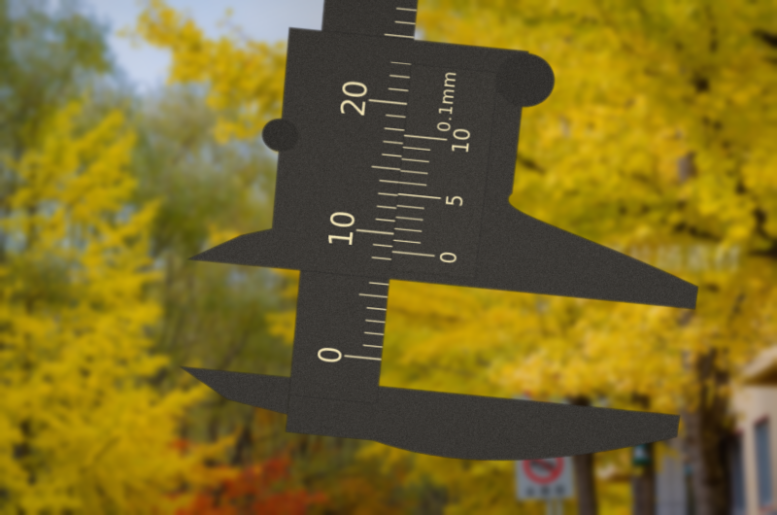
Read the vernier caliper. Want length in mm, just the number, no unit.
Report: 8.6
